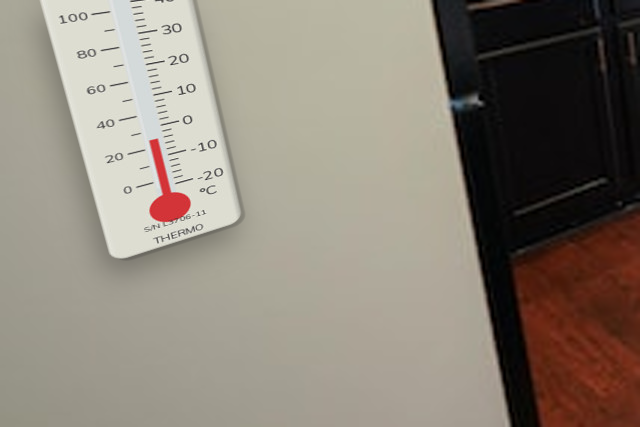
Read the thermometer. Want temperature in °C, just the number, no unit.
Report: -4
